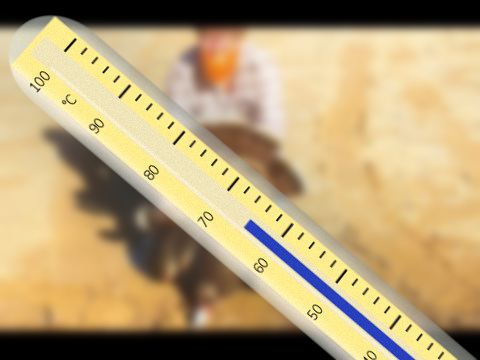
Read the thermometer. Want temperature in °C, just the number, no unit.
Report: 65
